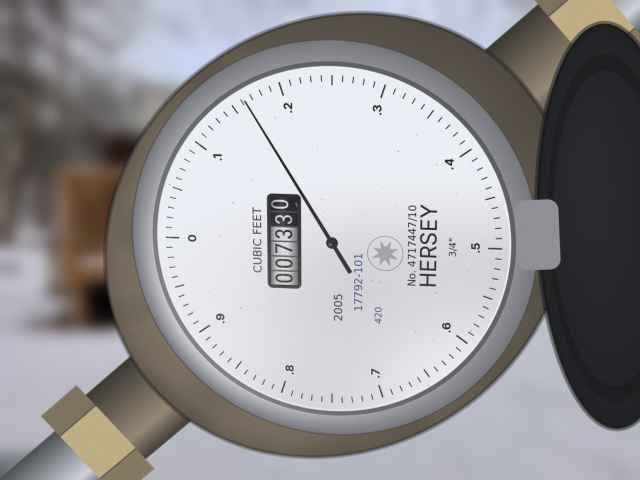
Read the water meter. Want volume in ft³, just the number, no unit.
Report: 7330.16
